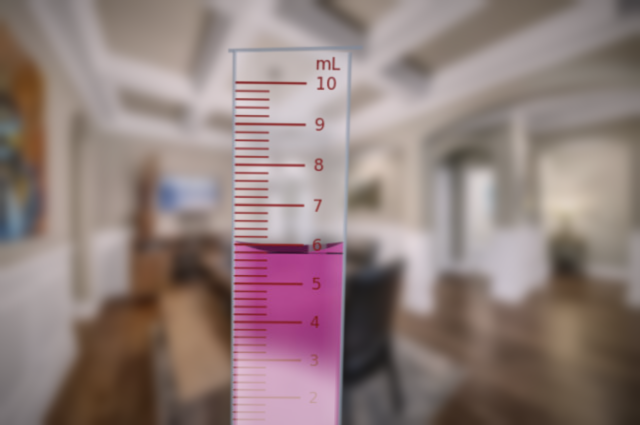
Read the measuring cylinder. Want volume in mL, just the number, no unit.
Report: 5.8
